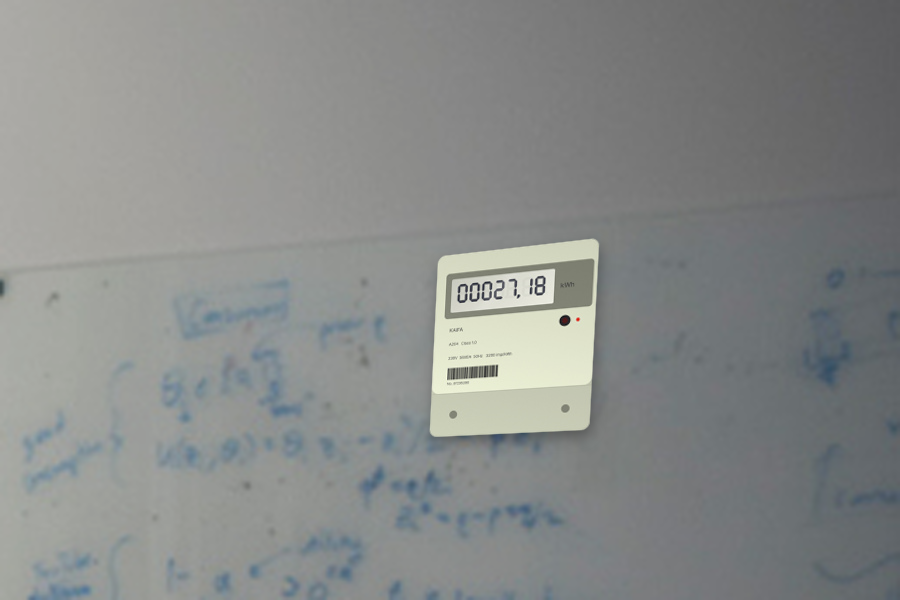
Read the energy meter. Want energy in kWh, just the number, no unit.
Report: 27.18
